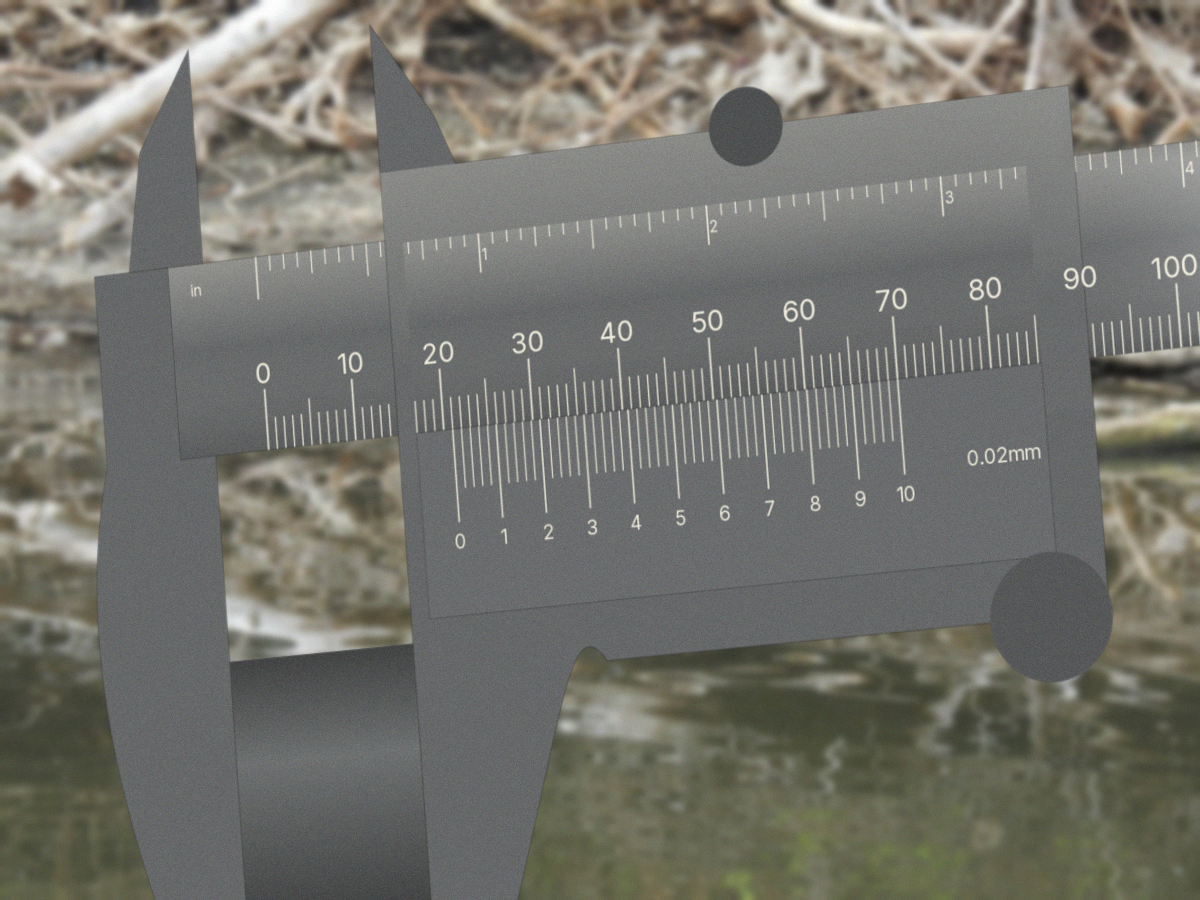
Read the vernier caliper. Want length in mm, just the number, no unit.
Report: 21.0
